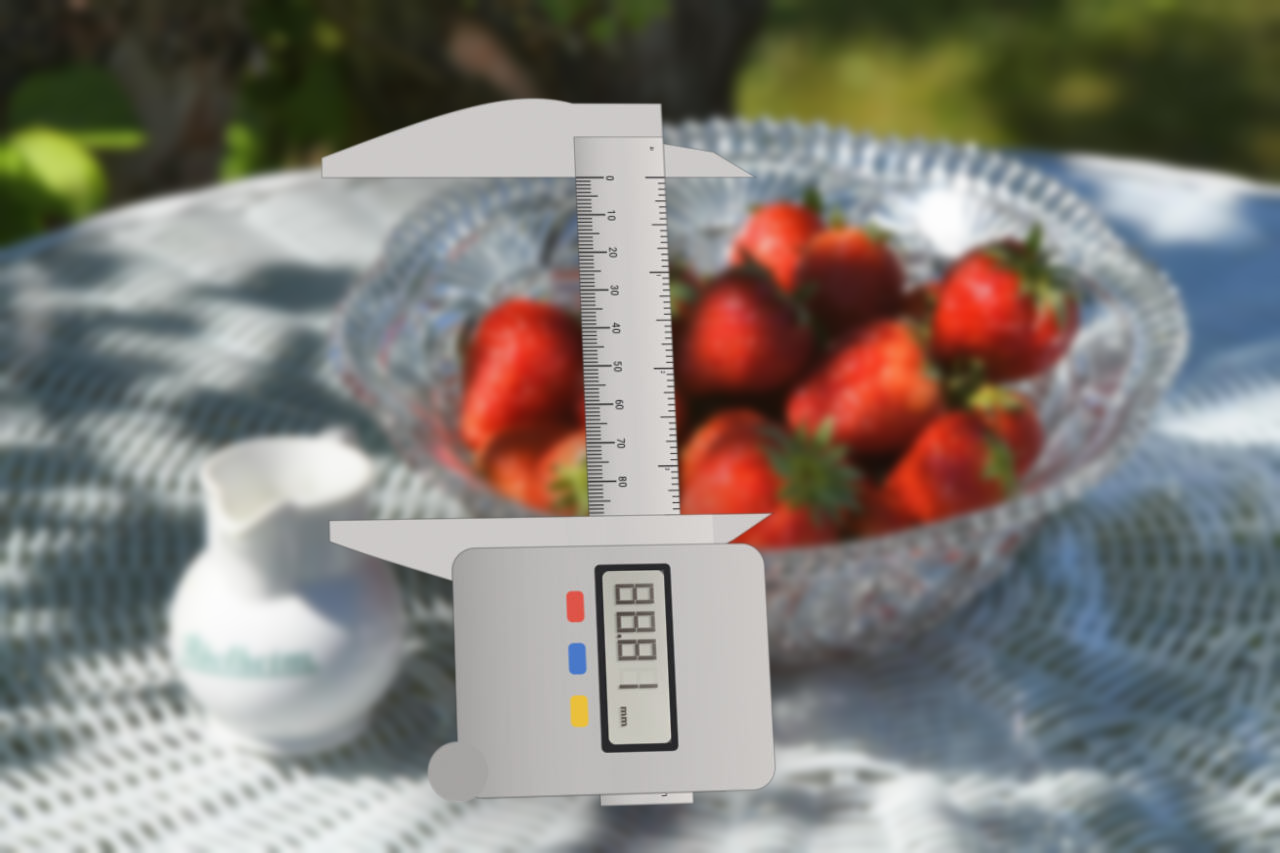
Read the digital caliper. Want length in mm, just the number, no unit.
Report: 88.81
